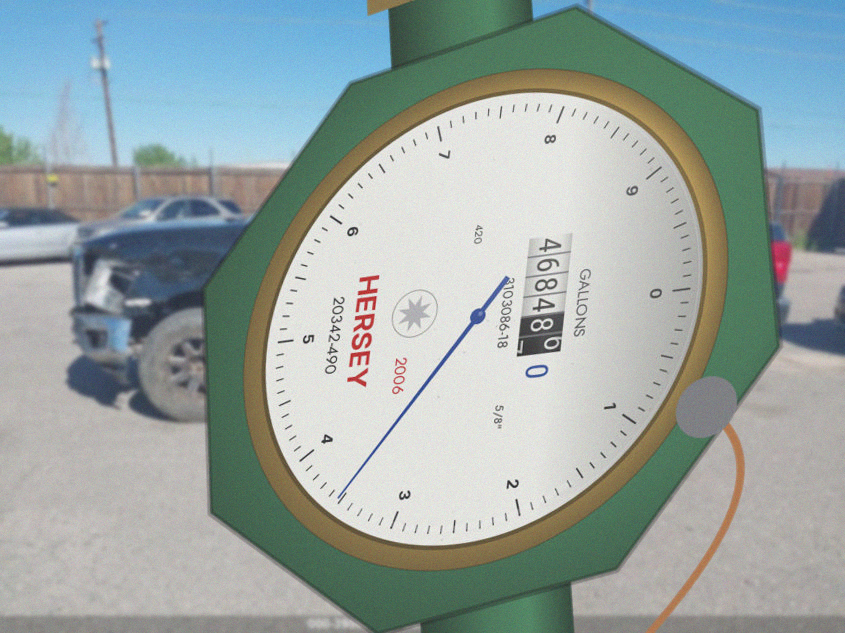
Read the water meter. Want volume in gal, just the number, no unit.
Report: 4684863.5
